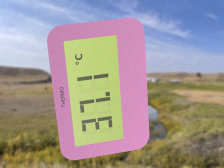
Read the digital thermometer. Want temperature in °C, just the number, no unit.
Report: 37.1
